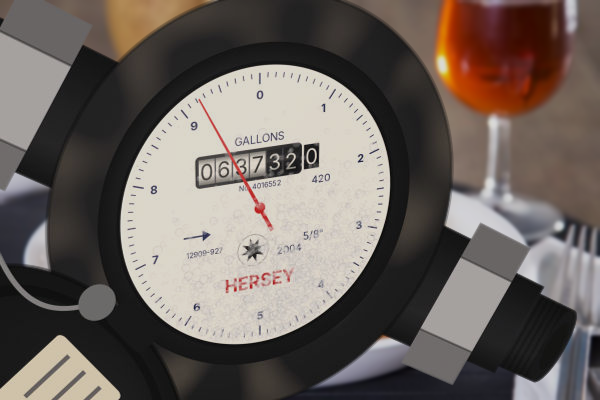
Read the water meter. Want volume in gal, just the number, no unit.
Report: 637319.2
